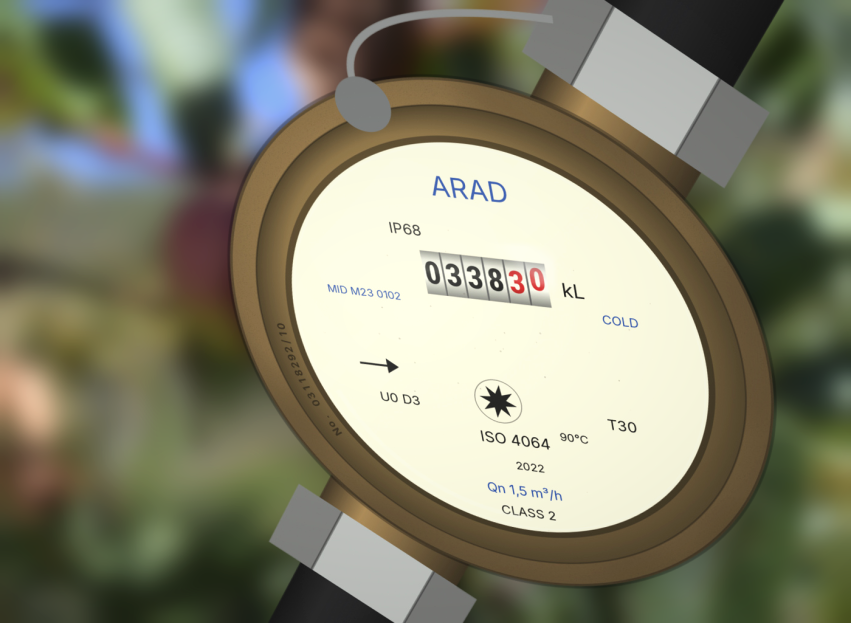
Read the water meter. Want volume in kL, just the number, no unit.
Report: 338.30
